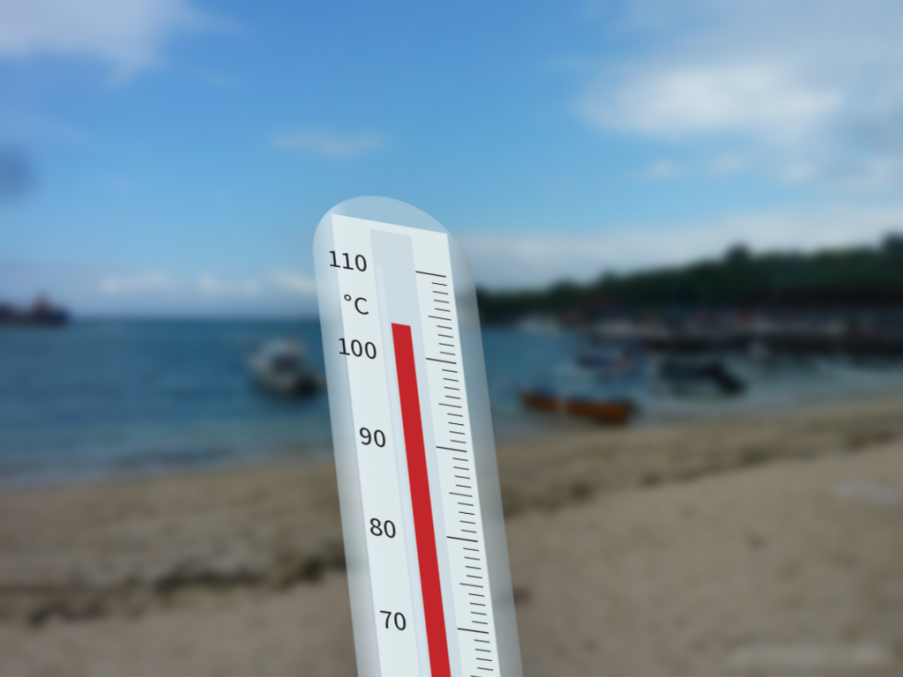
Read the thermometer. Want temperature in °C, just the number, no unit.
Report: 103.5
